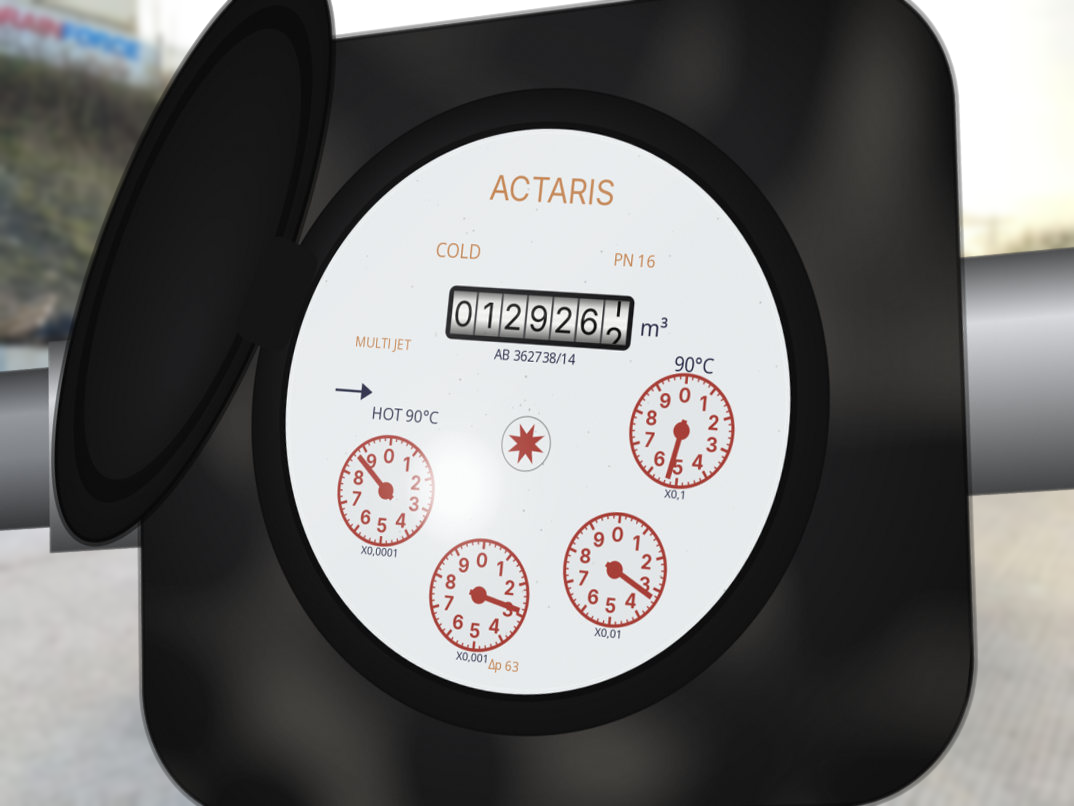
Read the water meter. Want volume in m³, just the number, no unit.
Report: 129261.5328
